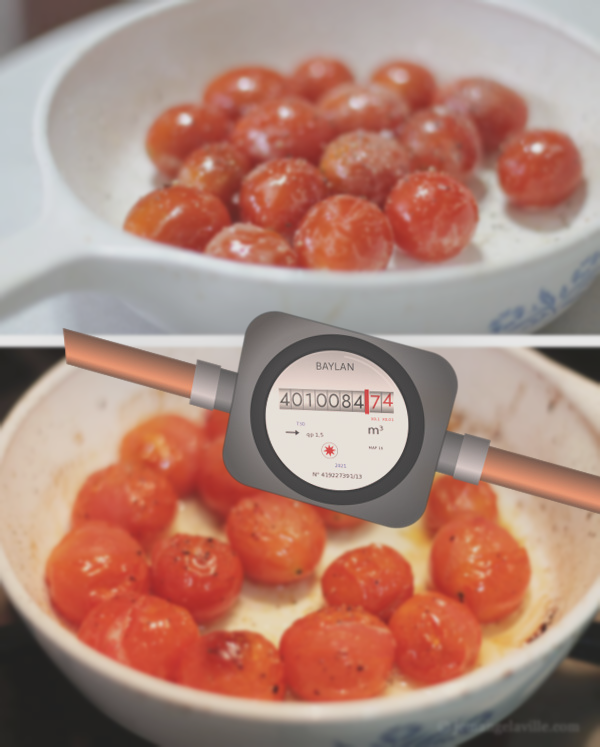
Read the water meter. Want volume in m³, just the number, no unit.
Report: 4010084.74
